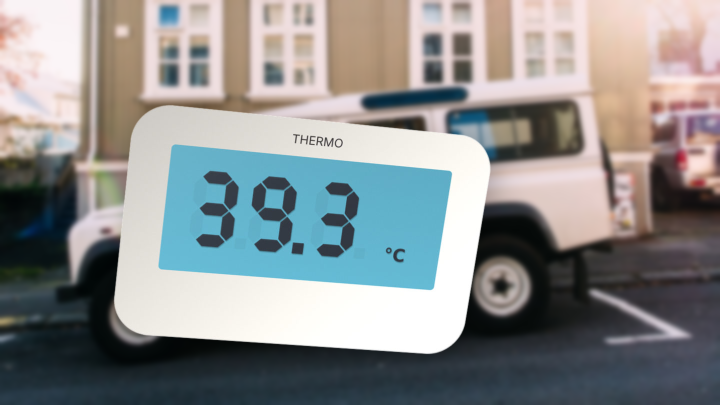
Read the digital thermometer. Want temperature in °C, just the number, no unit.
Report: 39.3
